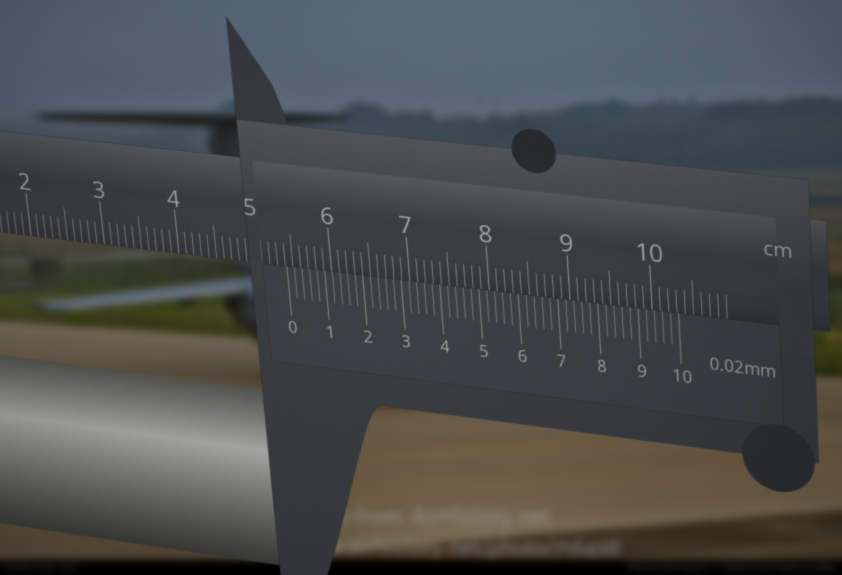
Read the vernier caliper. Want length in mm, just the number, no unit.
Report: 54.2
